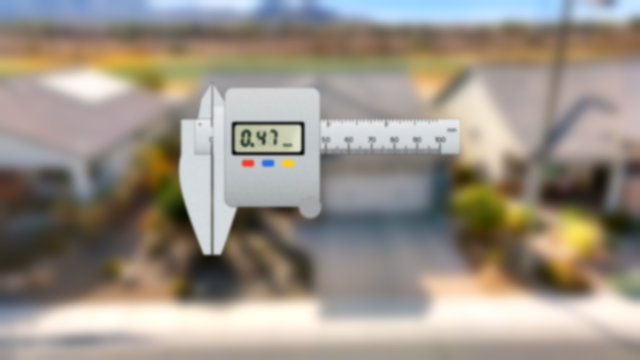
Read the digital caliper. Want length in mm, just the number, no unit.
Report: 0.47
